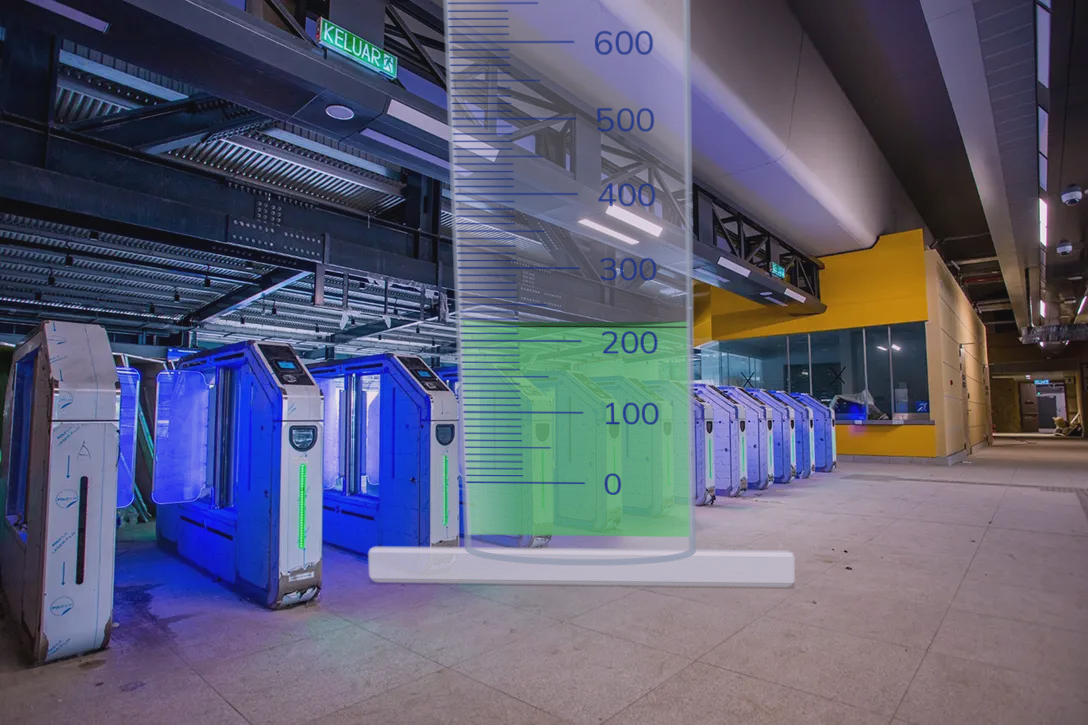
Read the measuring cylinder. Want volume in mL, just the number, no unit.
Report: 220
